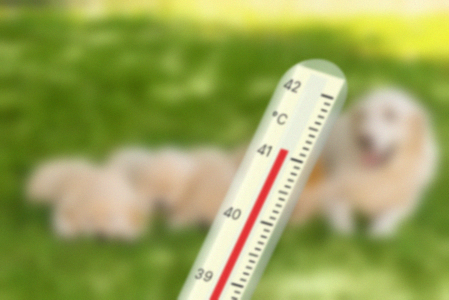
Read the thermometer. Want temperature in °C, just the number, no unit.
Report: 41.1
